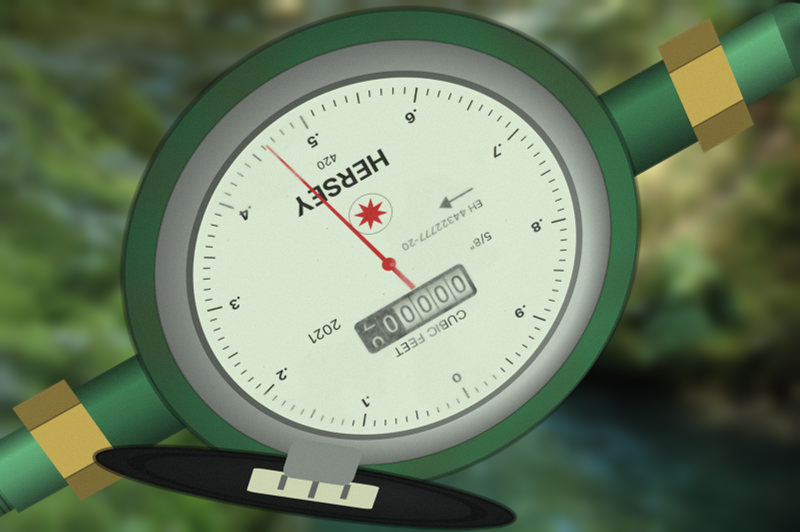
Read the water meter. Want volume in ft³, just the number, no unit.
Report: 6.46
